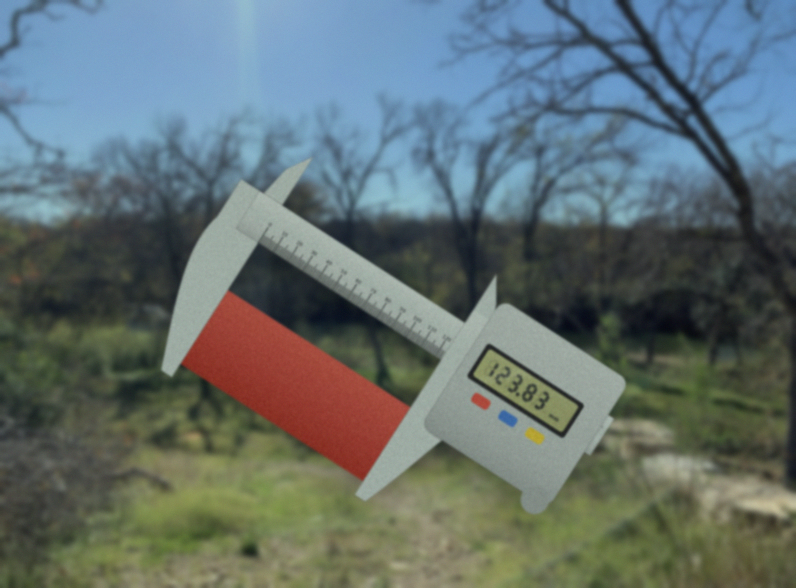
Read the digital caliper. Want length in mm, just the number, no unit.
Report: 123.83
